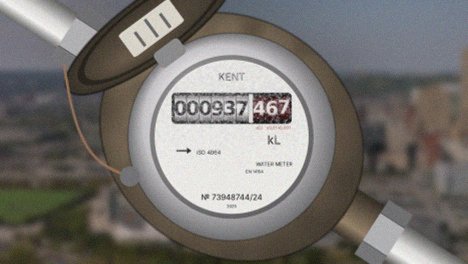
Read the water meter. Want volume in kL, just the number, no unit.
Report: 937.467
